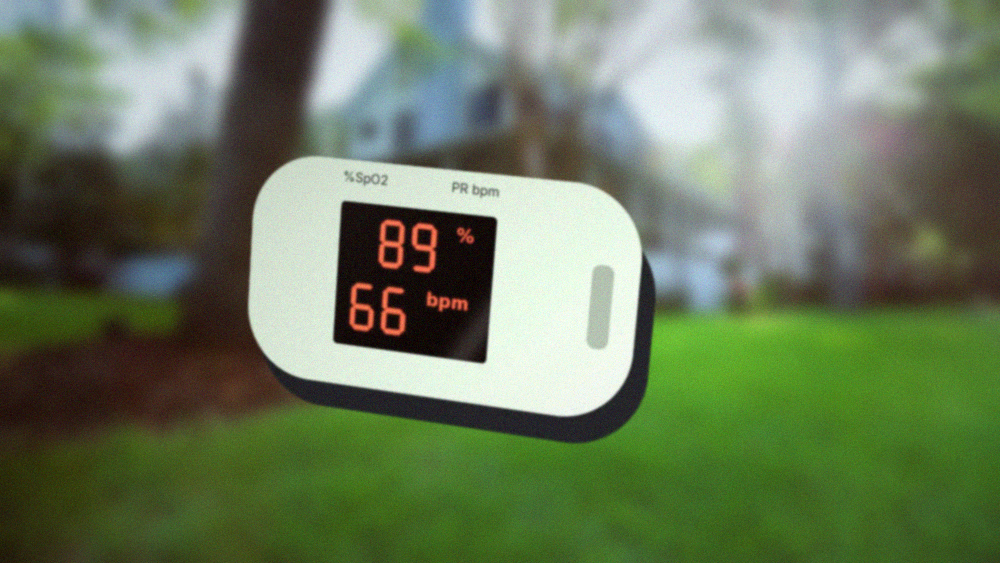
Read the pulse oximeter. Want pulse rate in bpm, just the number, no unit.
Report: 66
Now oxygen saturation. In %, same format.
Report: 89
